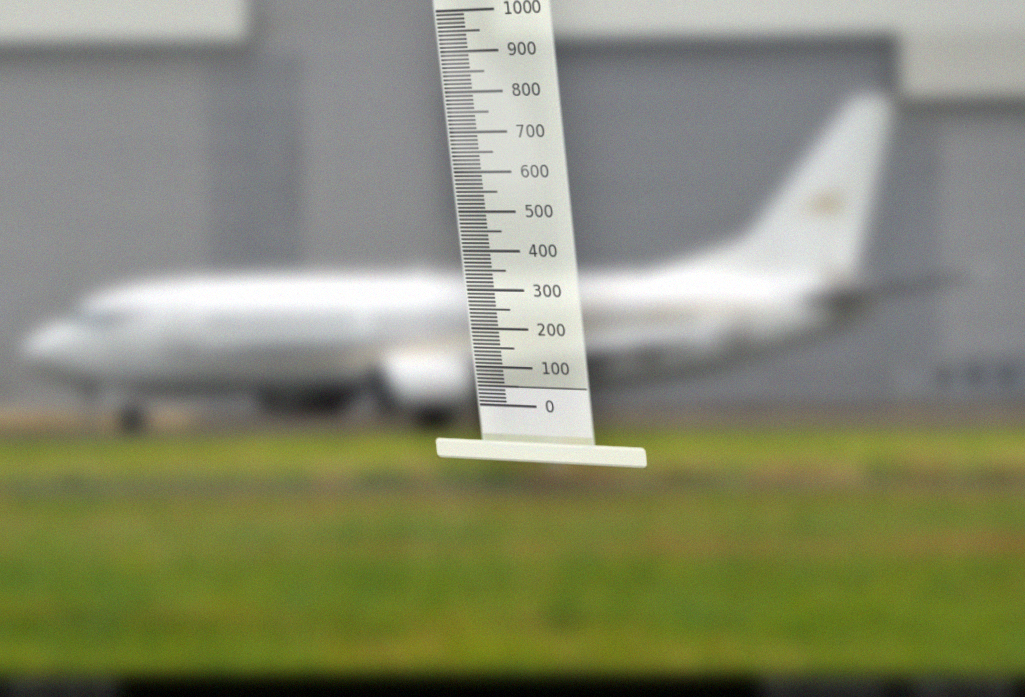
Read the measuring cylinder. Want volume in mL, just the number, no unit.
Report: 50
